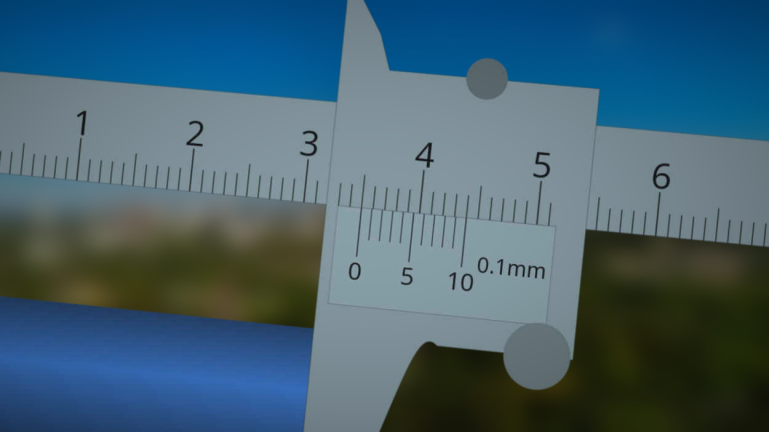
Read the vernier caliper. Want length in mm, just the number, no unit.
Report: 35.0
